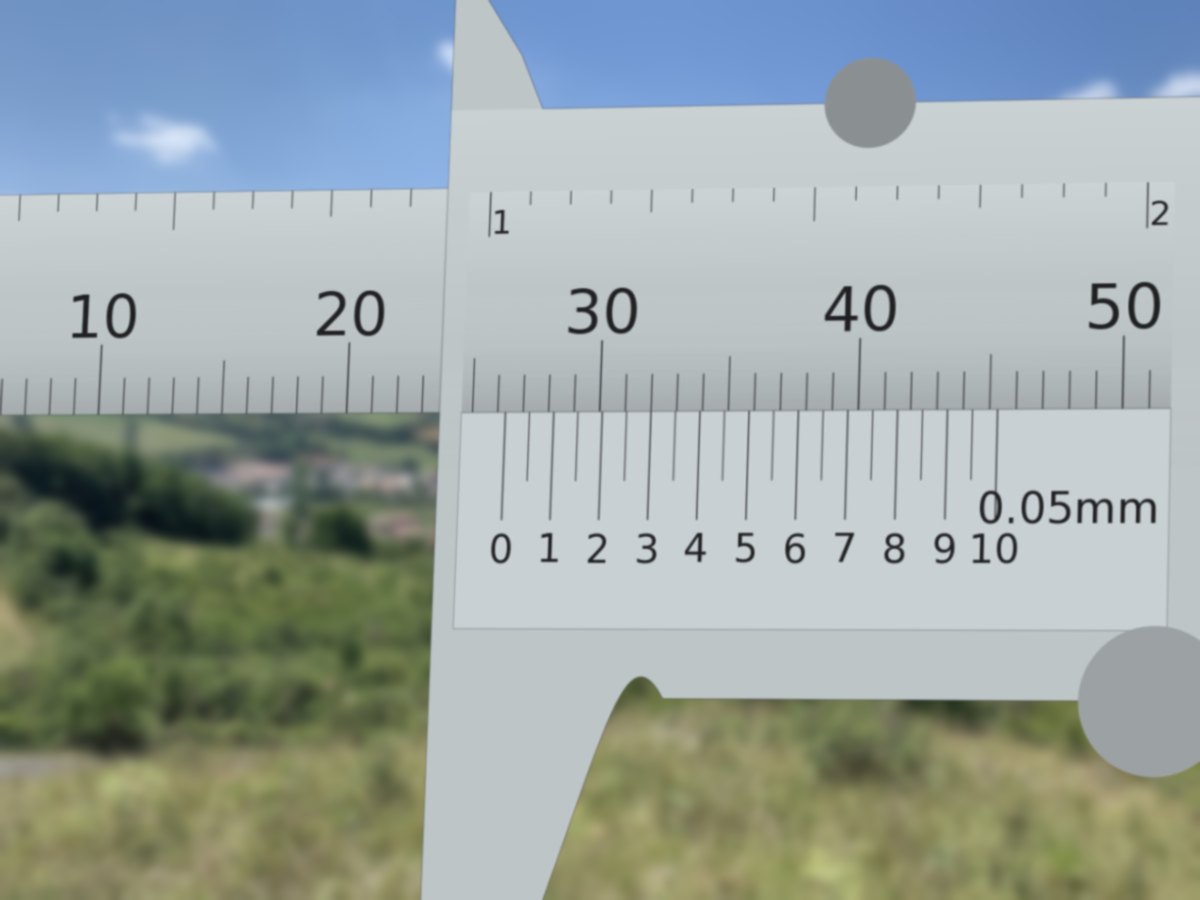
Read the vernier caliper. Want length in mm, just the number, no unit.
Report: 26.3
